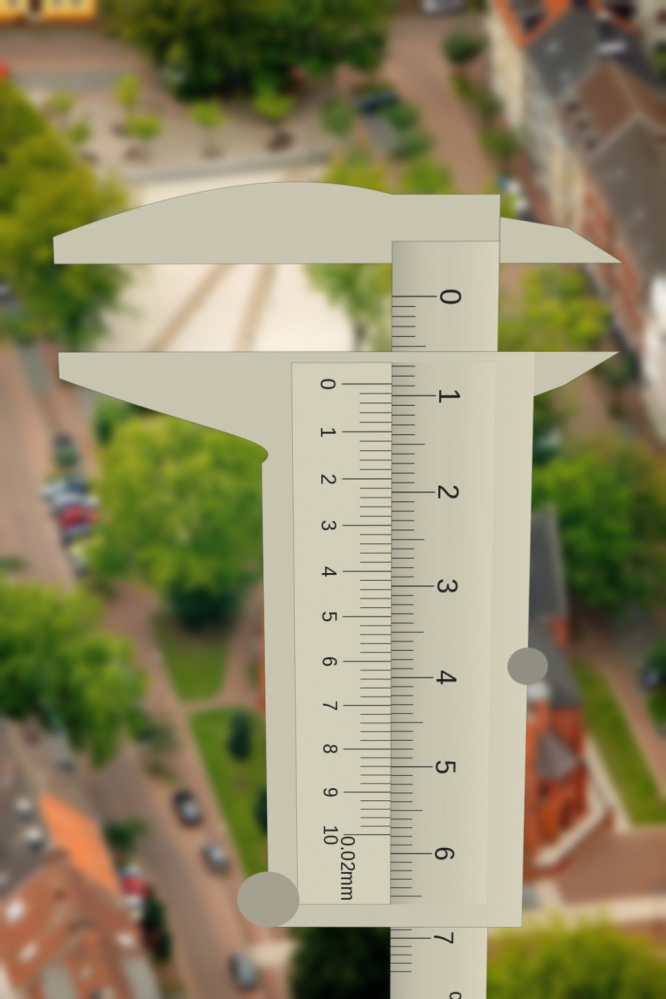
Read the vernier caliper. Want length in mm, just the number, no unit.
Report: 8.8
